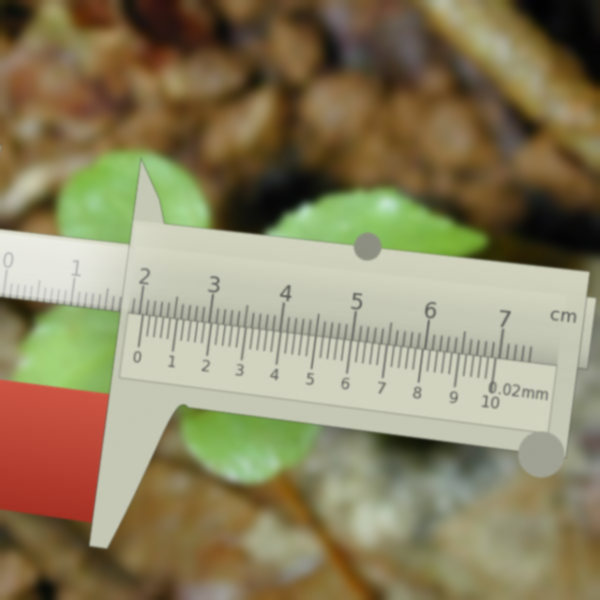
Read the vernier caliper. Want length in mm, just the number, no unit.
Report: 20.5
